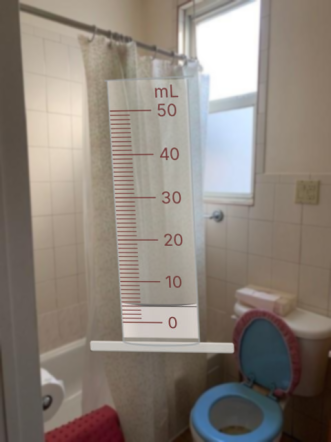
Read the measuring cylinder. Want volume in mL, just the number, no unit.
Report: 4
